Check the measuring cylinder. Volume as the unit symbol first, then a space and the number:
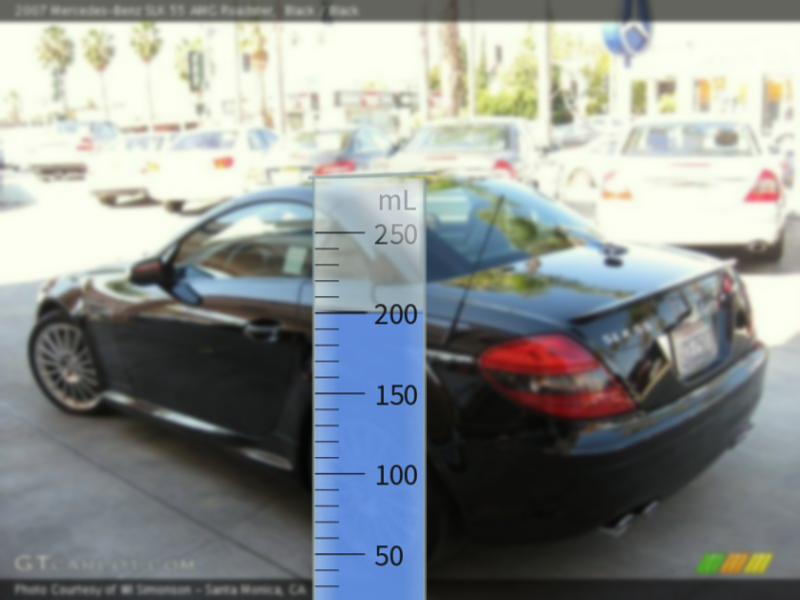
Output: mL 200
